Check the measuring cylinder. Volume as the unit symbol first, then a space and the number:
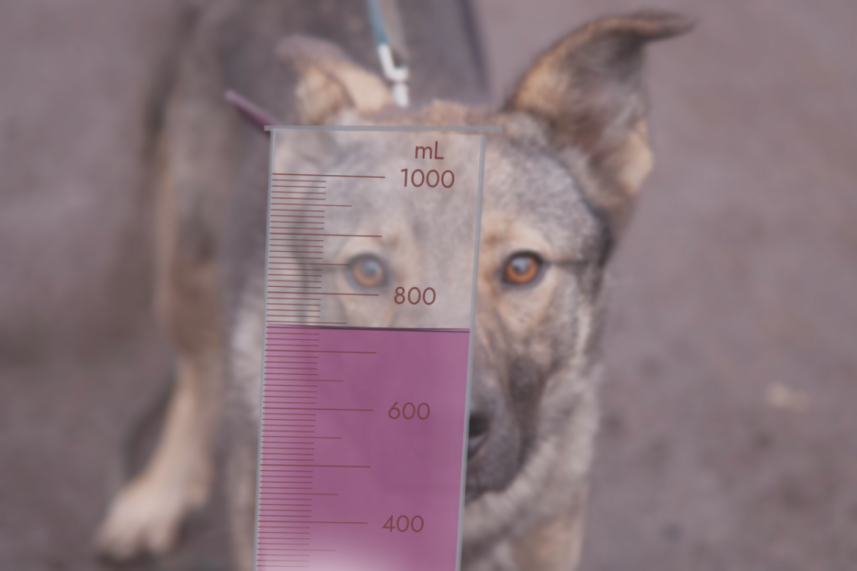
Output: mL 740
